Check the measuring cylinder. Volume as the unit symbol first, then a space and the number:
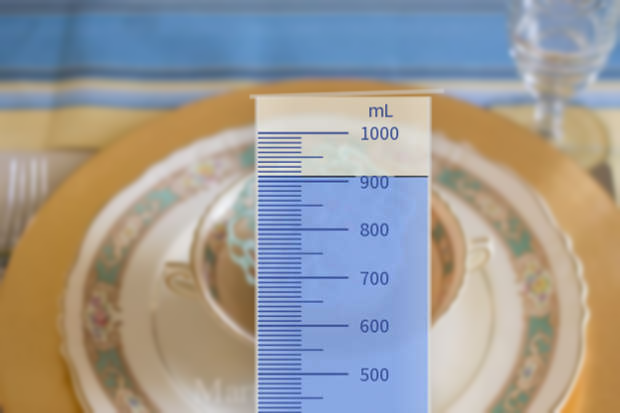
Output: mL 910
